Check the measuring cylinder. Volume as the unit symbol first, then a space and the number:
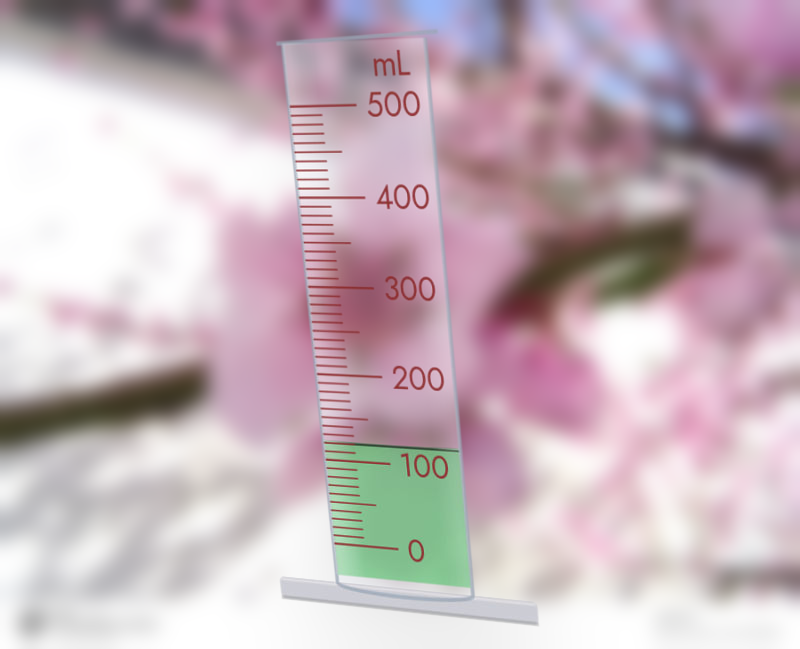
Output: mL 120
